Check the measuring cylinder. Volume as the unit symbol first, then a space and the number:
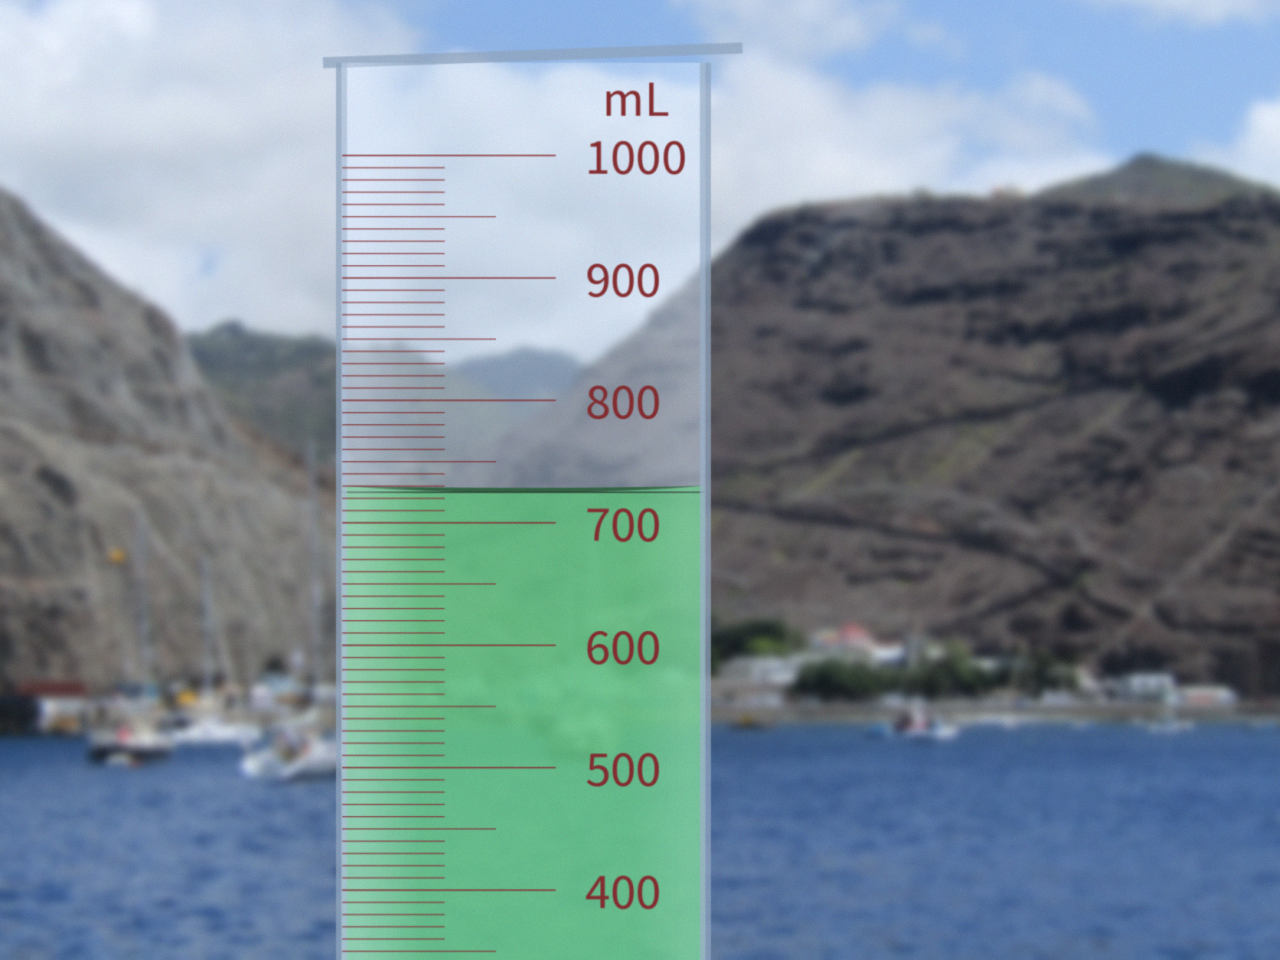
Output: mL 725
